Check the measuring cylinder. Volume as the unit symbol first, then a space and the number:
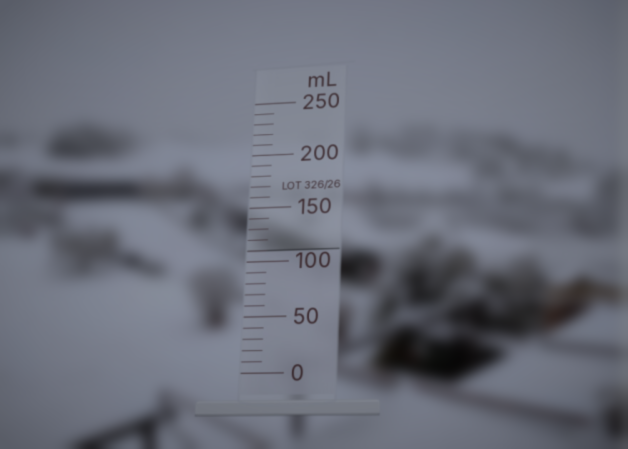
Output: mL 110
